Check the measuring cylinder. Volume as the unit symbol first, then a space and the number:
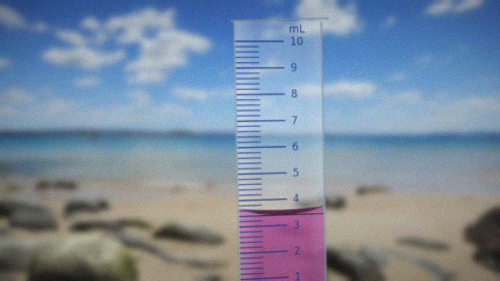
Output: mL 3.4
